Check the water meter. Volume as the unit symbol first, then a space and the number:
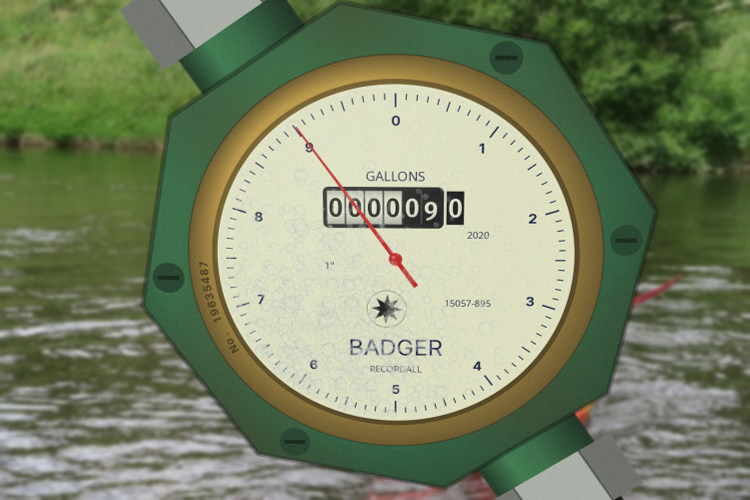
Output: gal 89.0
